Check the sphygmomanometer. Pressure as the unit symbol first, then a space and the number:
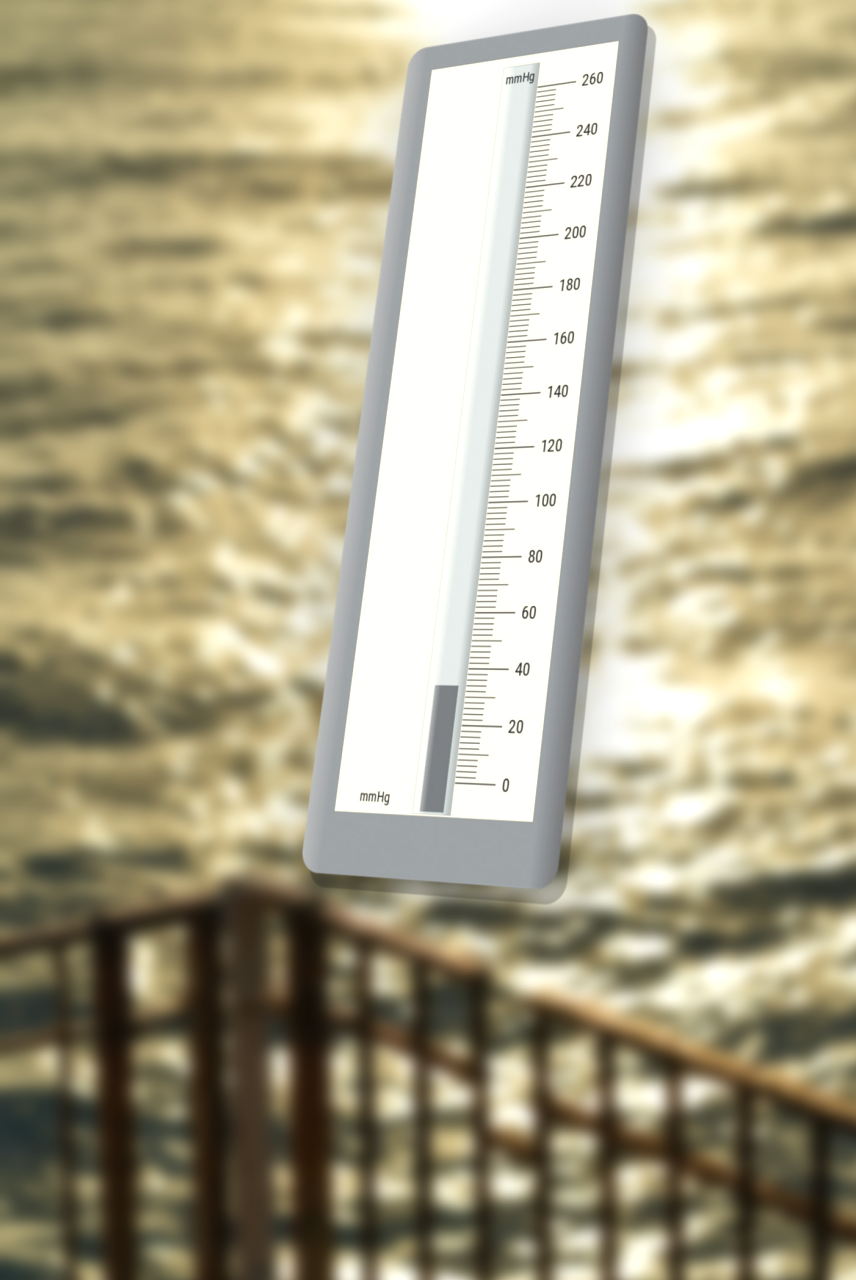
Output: mmHg 34
